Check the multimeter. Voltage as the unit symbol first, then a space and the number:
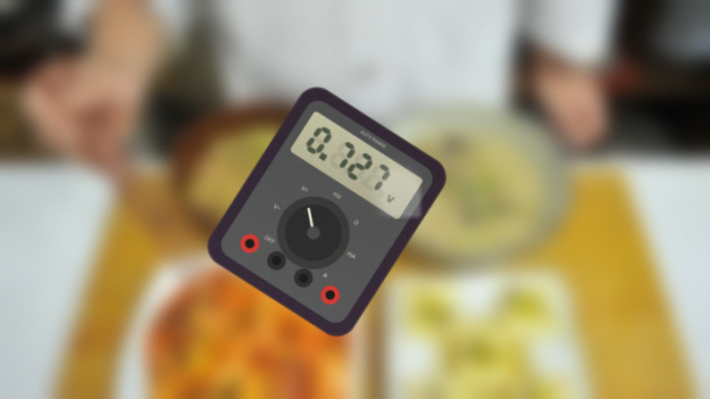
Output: V 0.727
